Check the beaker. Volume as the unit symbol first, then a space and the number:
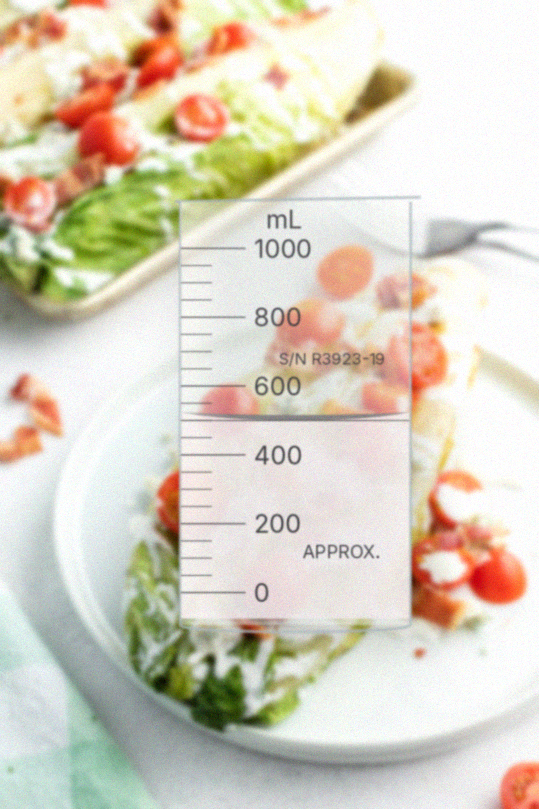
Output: mL 500
